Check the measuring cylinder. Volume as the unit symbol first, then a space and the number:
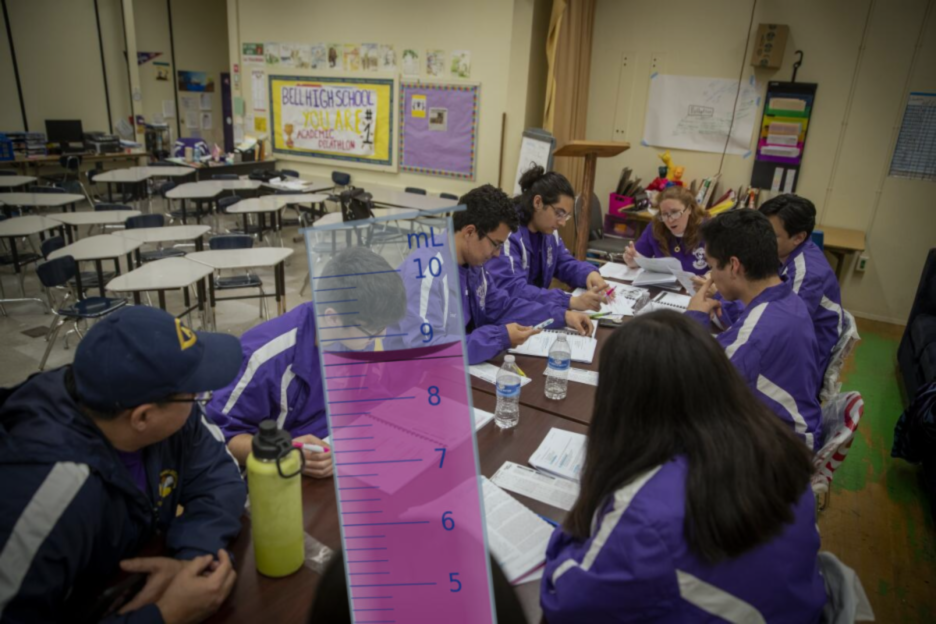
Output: mL 8.6
